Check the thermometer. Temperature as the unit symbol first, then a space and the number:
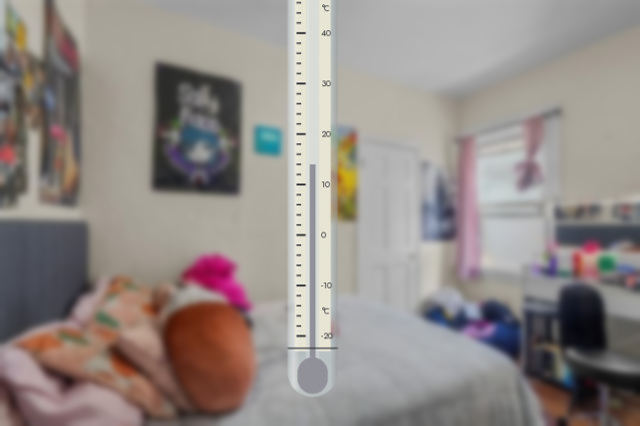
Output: °C 14
